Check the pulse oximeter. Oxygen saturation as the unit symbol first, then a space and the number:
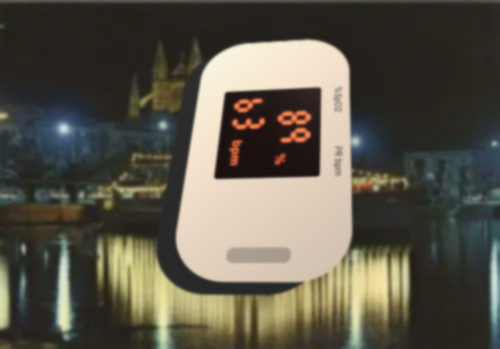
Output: % 89
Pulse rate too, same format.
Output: bpm 63
